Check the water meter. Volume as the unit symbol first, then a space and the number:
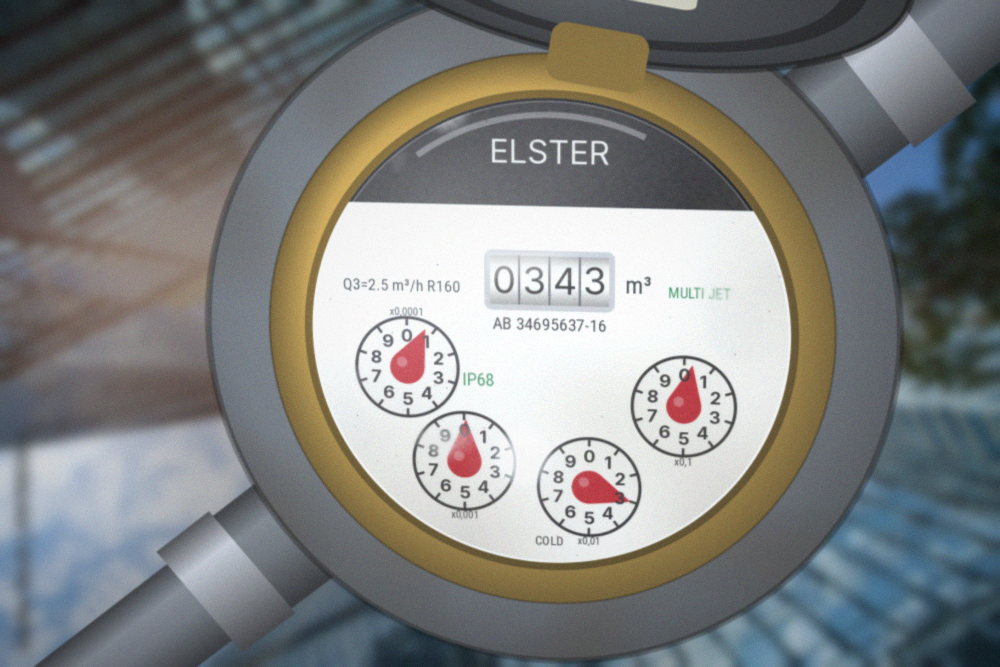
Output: m³ 343.0300
